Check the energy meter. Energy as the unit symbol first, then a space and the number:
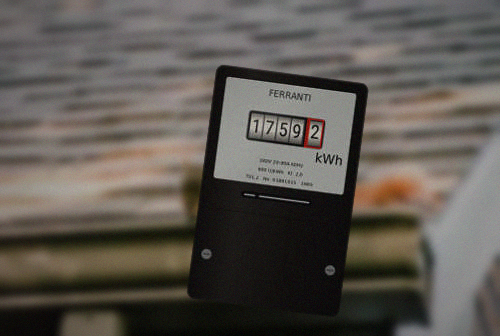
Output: kWh 1759.2
